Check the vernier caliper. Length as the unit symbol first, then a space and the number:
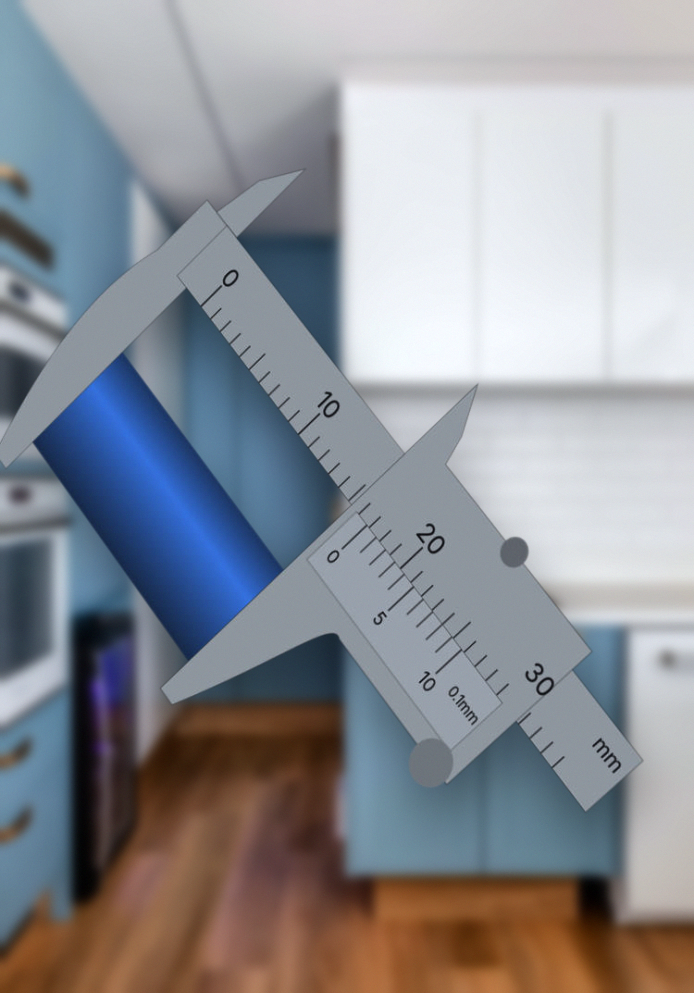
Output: mm 16.8
